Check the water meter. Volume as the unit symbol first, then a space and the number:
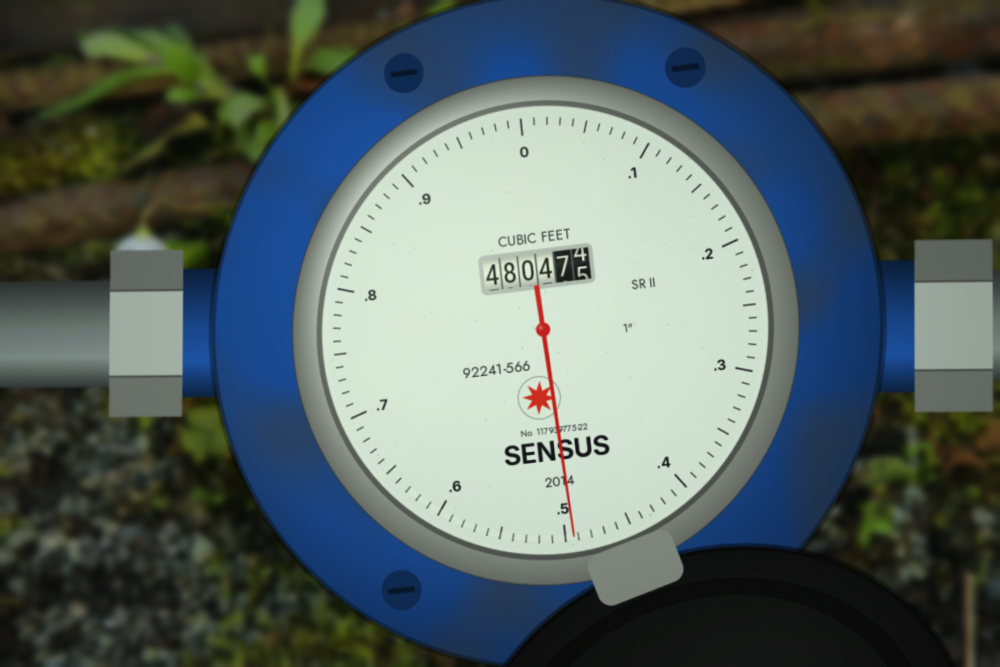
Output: ft³ 480474.49
